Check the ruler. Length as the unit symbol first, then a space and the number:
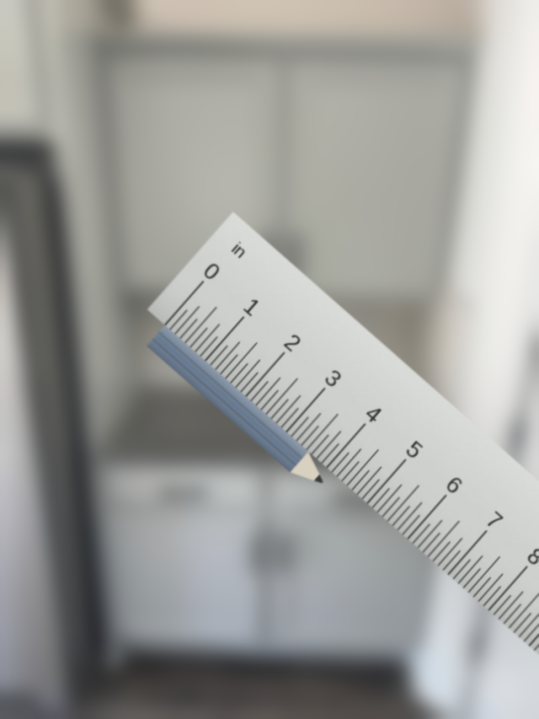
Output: in 4.125
